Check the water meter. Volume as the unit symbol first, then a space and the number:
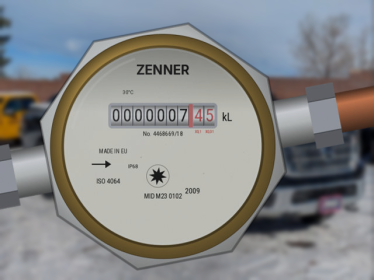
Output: kL 7.45
